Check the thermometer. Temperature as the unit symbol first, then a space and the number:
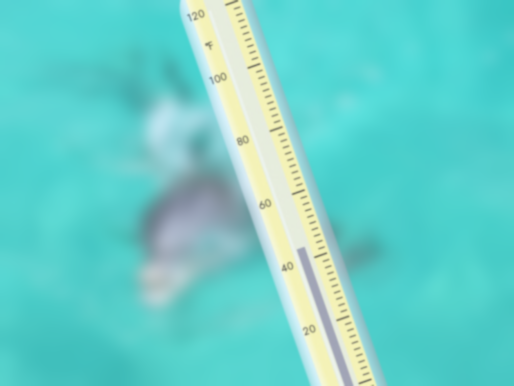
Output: °F 44
